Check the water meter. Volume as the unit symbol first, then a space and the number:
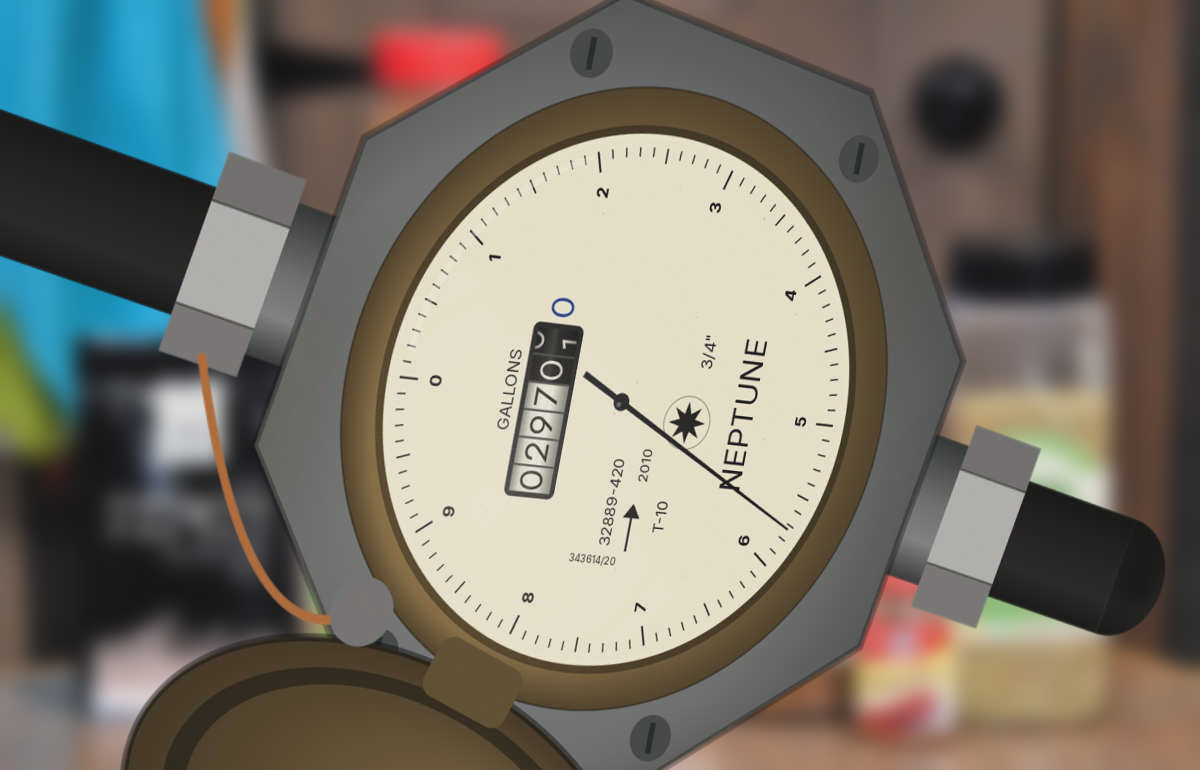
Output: gal 297005.7
